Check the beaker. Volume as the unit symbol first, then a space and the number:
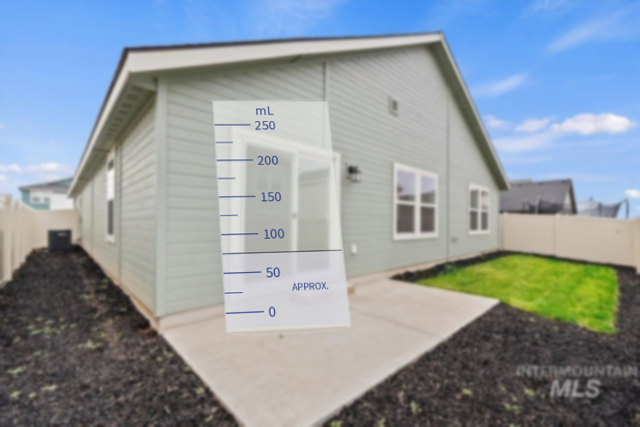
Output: mL 75
